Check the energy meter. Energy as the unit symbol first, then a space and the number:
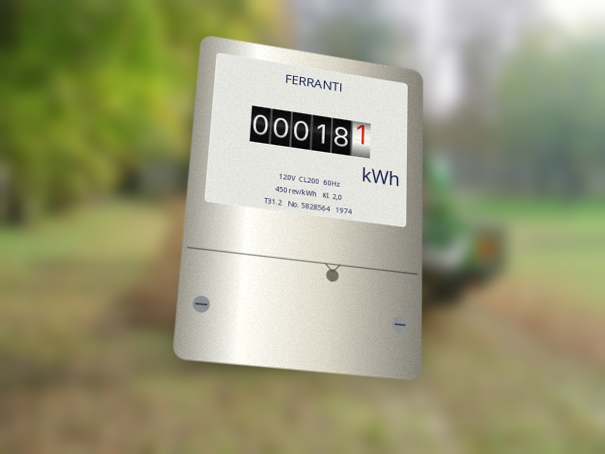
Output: kWh 18.1
